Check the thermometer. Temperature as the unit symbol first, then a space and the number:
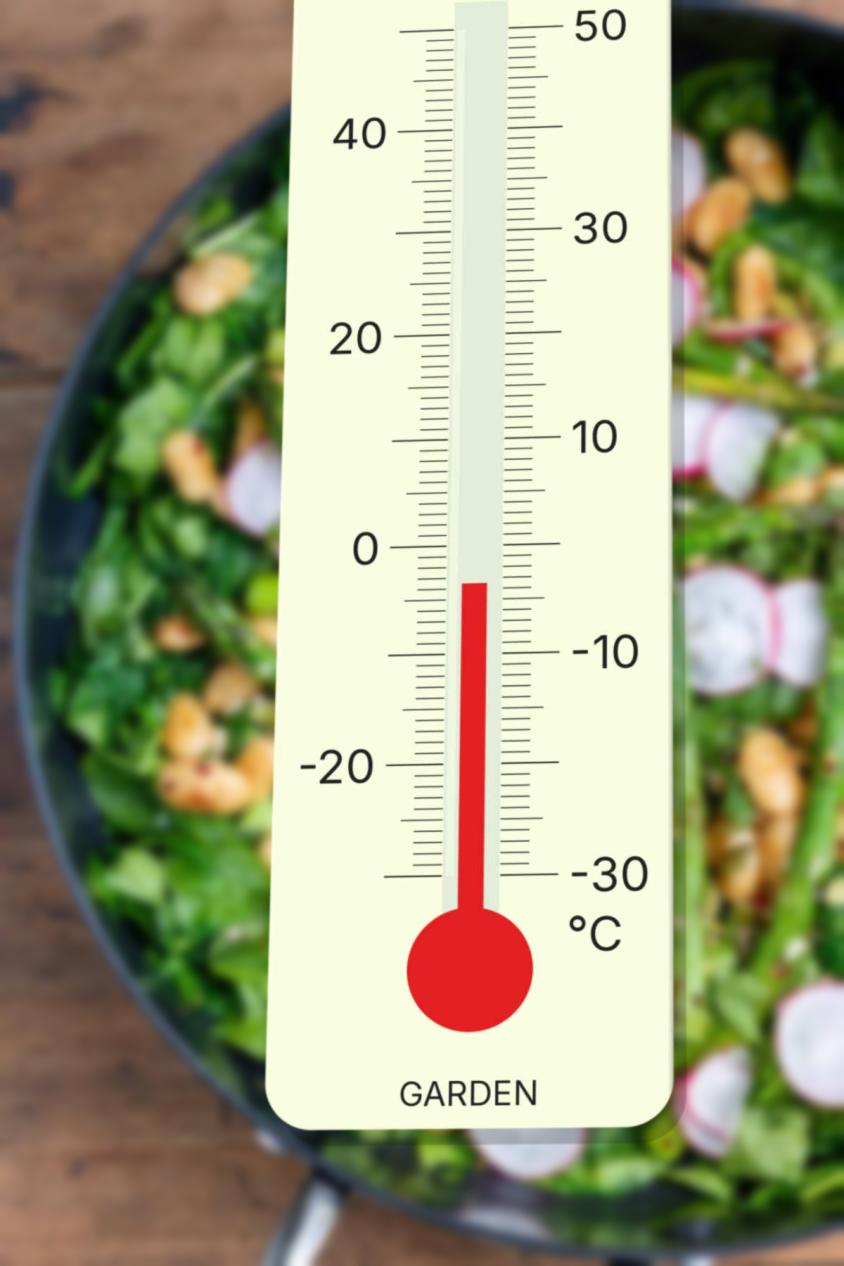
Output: °C -3.5
